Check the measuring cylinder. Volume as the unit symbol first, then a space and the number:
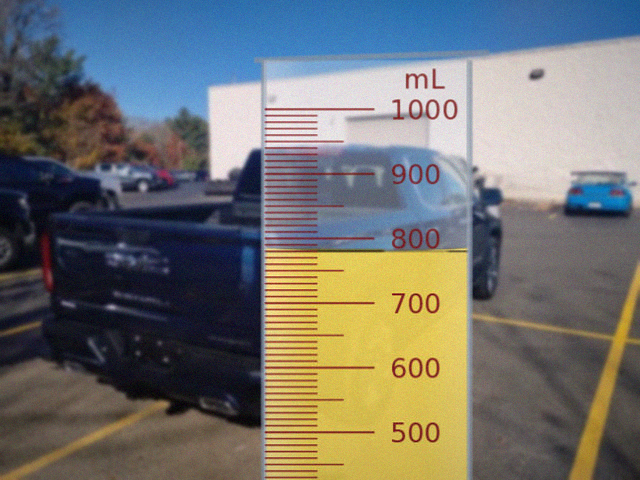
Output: mL 780
